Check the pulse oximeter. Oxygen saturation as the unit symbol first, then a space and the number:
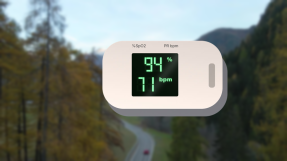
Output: % 94
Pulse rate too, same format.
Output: bpm 71
